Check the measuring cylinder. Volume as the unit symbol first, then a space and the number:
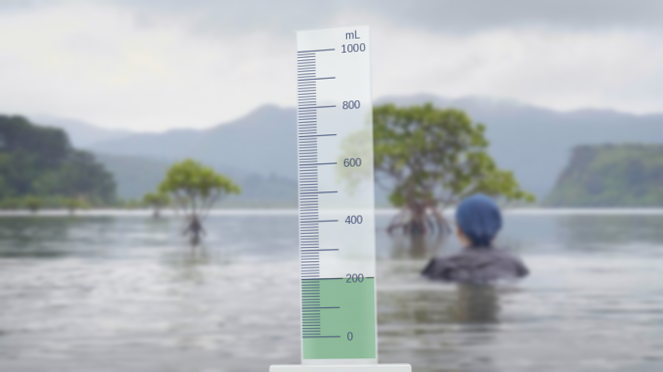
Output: mL 200
